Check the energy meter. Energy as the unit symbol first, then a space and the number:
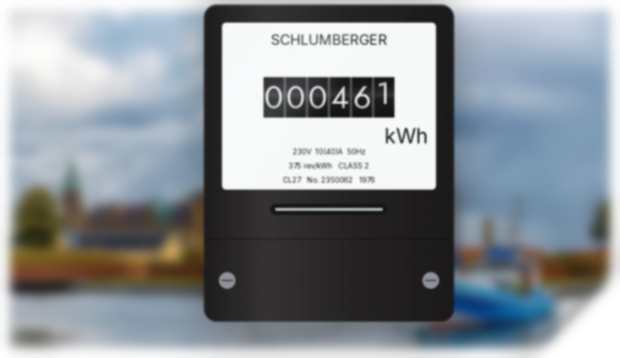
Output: kWh 461
